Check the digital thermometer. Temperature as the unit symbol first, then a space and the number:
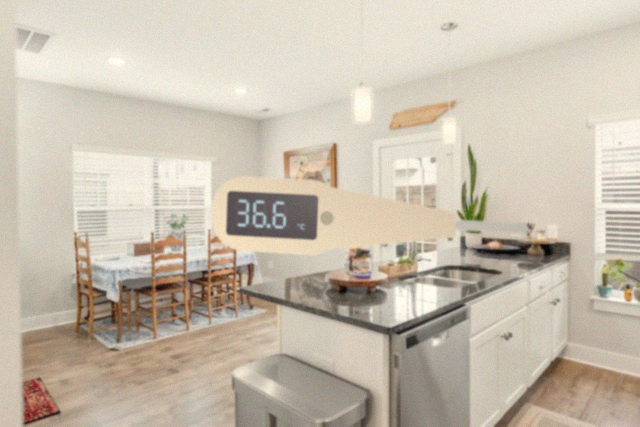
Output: °C 36.6
